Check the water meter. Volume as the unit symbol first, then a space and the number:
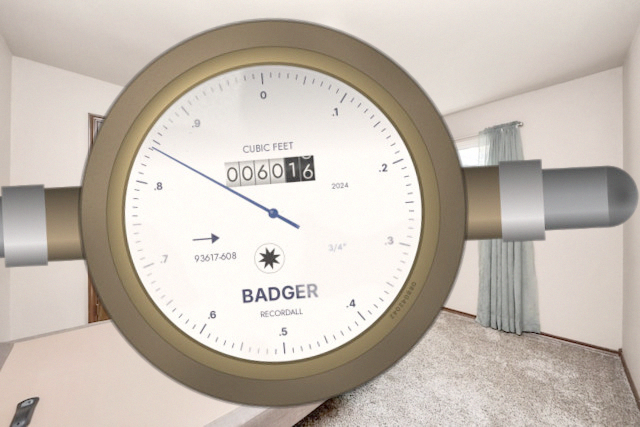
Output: ft³ 6015.84
